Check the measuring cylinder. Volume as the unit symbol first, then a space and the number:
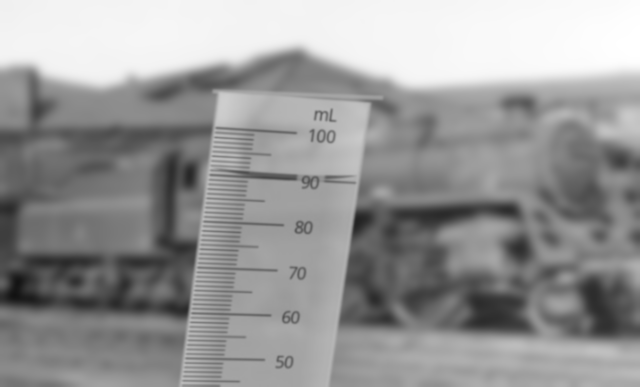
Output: mL 90
